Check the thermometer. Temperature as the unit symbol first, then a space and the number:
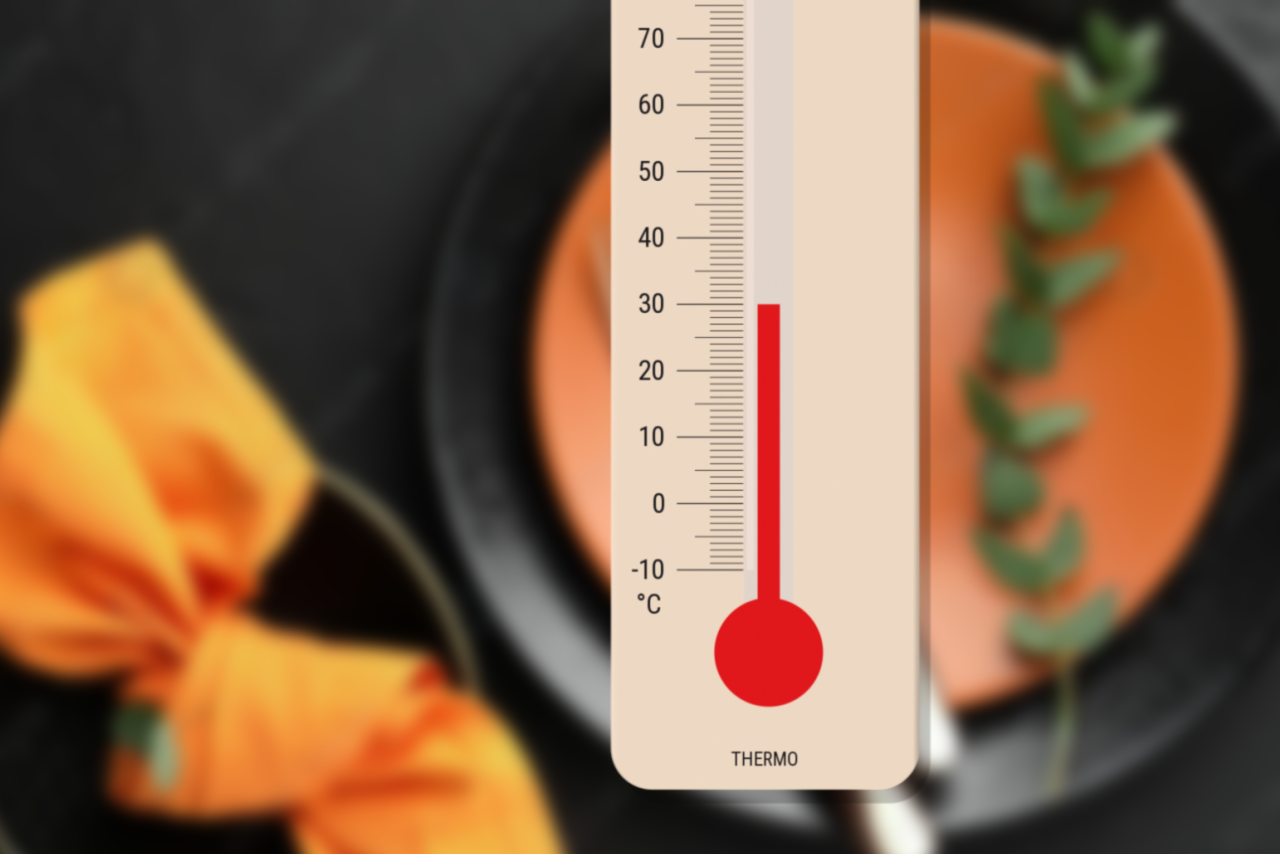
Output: °C 30
